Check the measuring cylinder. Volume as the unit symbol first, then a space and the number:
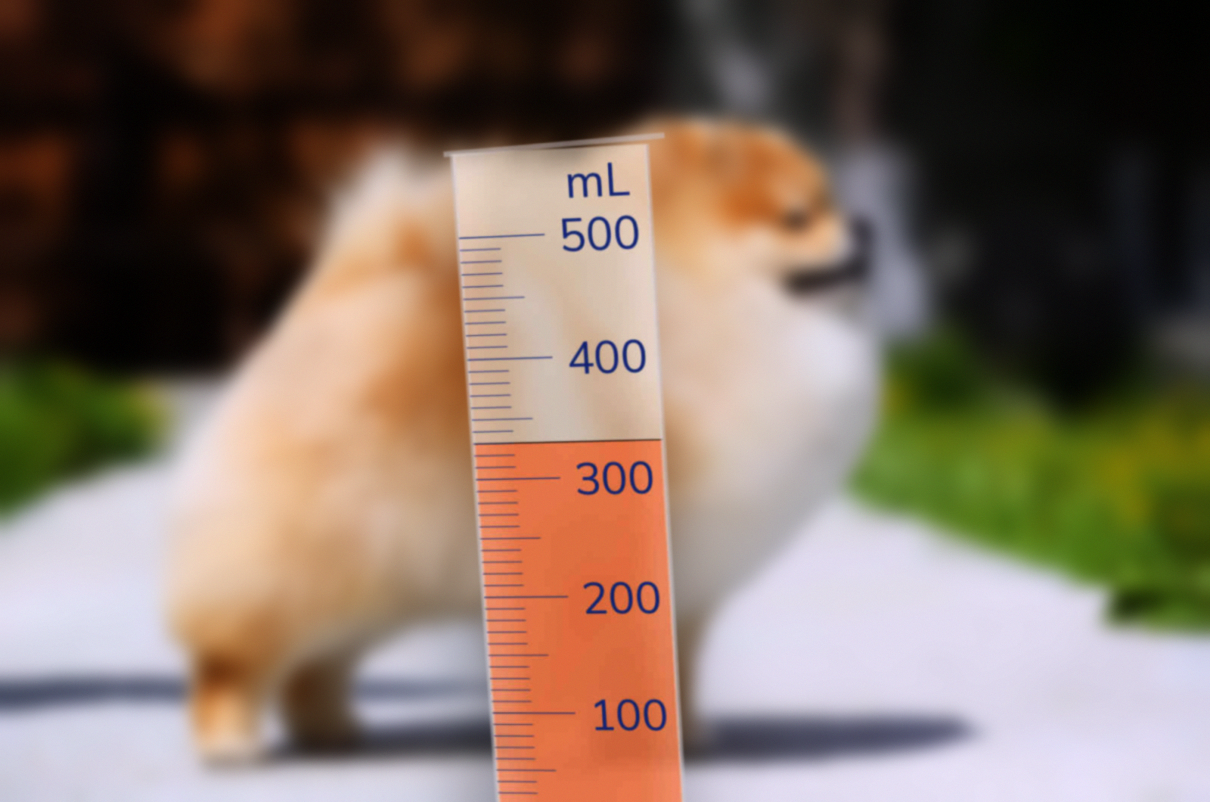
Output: mL 330
